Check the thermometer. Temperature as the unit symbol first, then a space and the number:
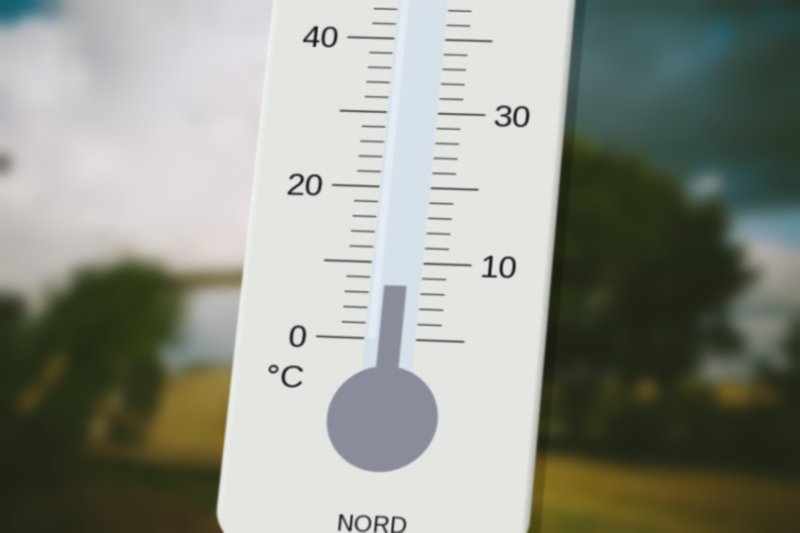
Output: °C 7
